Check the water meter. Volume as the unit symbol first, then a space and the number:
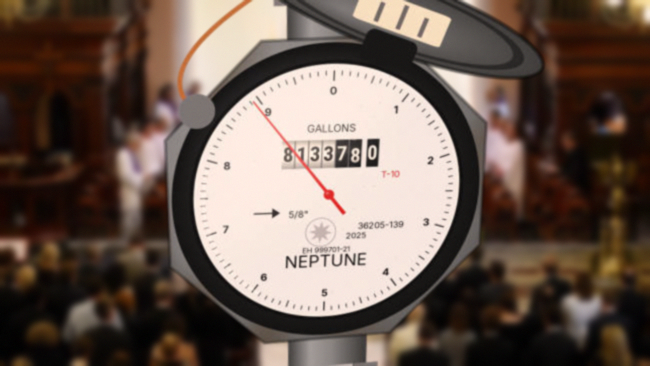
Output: gal 8133778.9
